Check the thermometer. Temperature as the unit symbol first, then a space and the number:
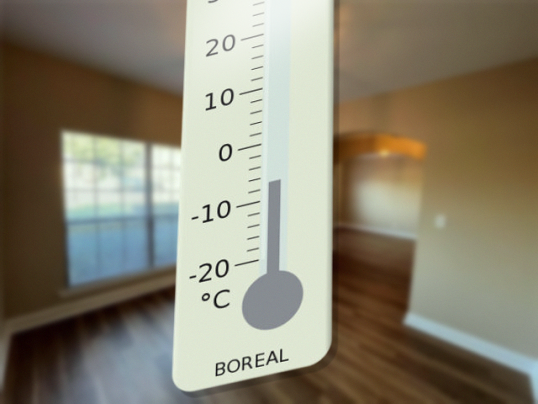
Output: °C -7
